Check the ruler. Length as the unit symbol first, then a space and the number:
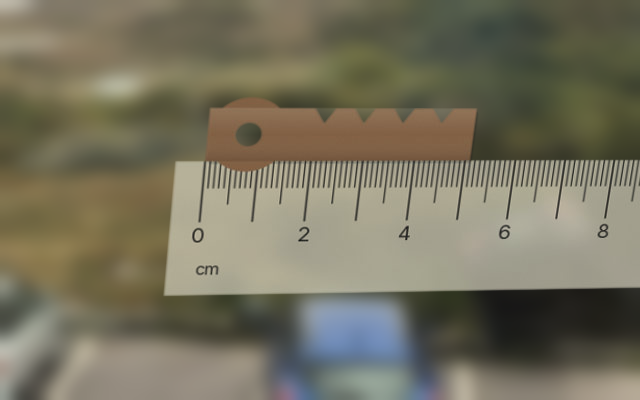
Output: cm 5.1
